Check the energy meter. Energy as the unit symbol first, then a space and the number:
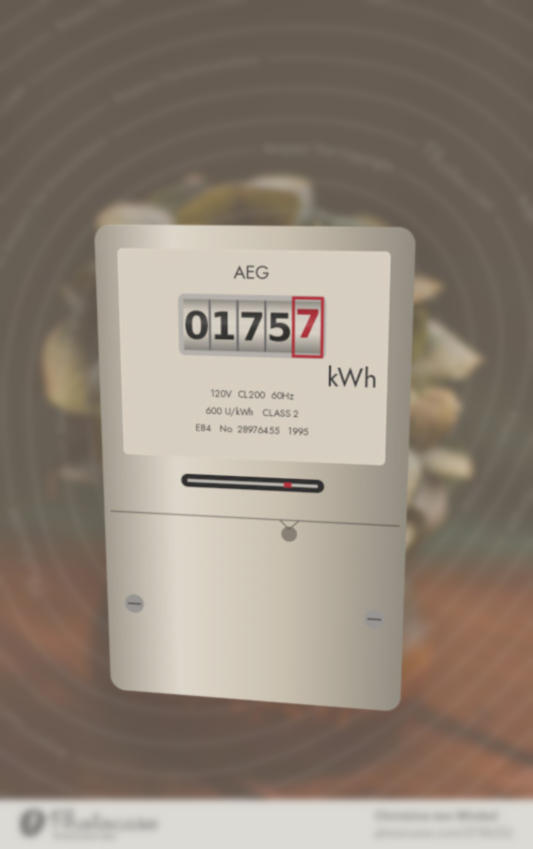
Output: kWh 175.7
